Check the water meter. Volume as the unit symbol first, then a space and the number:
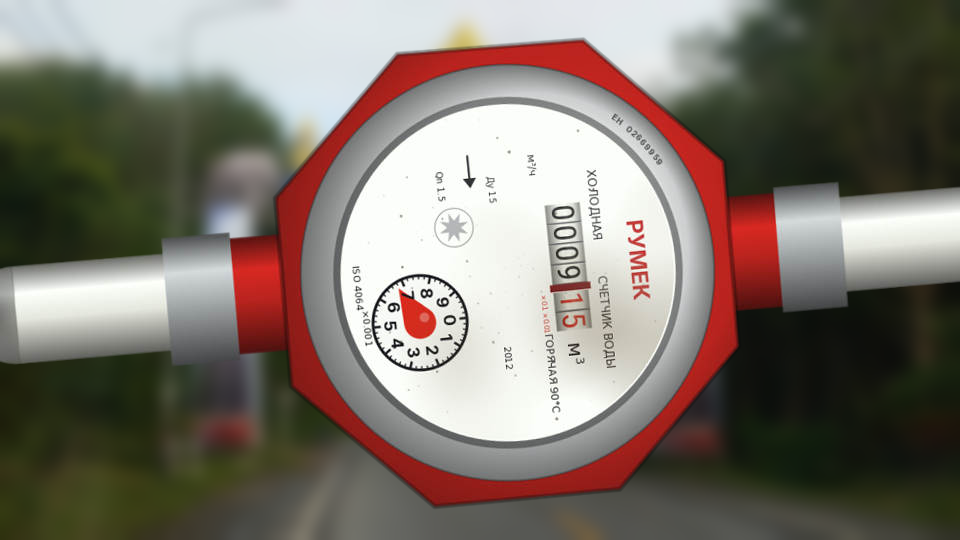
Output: m³ 9.156
